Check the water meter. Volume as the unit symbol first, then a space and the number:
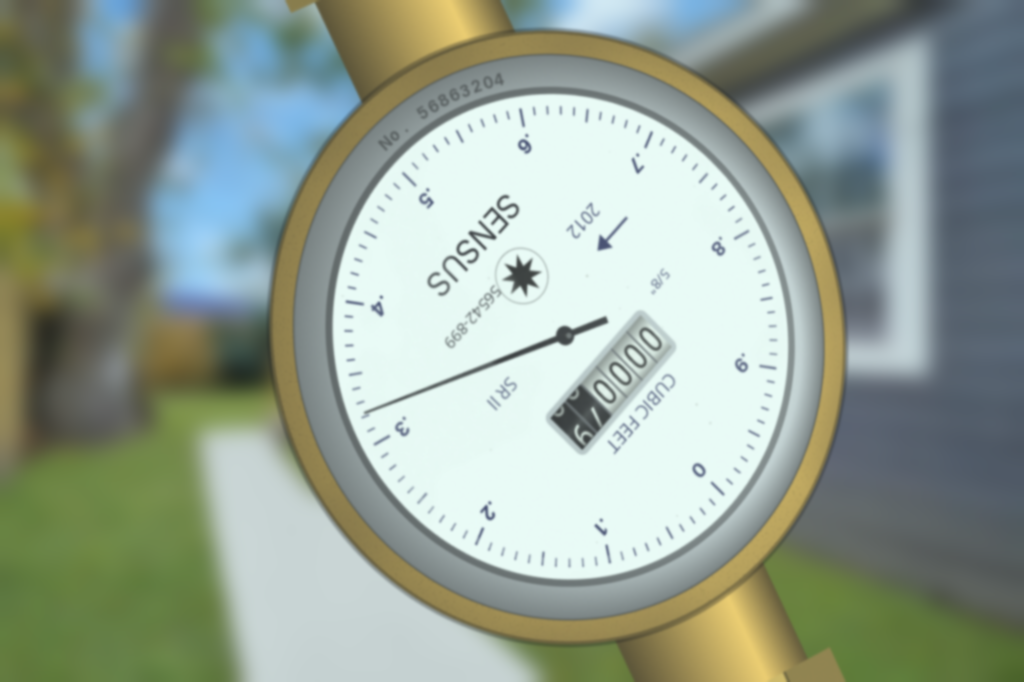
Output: ft³ 79.32
